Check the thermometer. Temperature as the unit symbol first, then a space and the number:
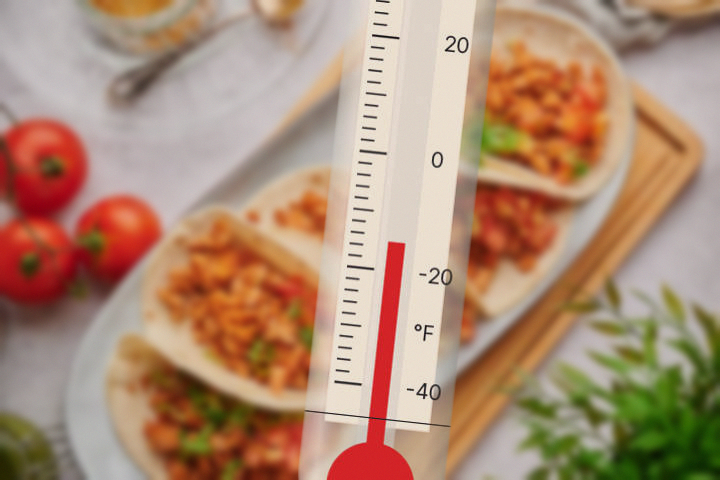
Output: °F -15
